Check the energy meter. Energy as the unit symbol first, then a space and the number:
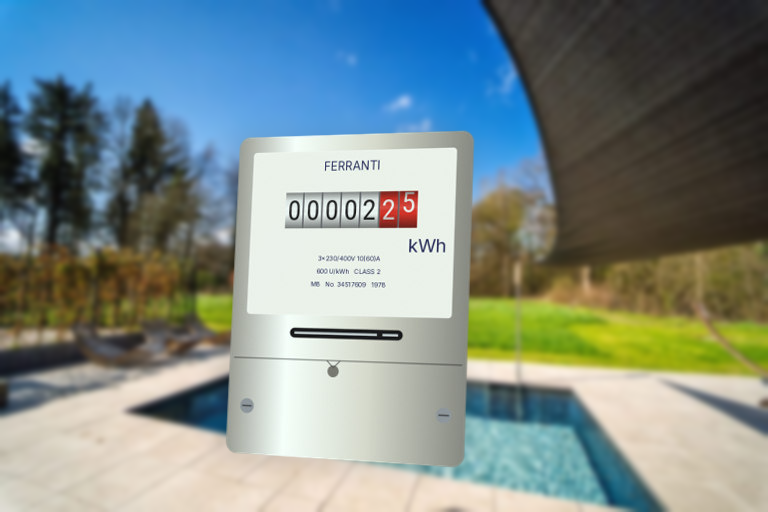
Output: kWh 2.25
